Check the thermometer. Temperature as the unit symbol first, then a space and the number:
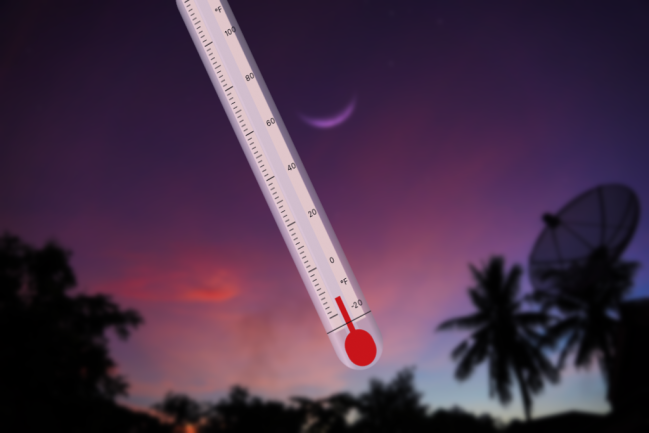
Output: °F -14
